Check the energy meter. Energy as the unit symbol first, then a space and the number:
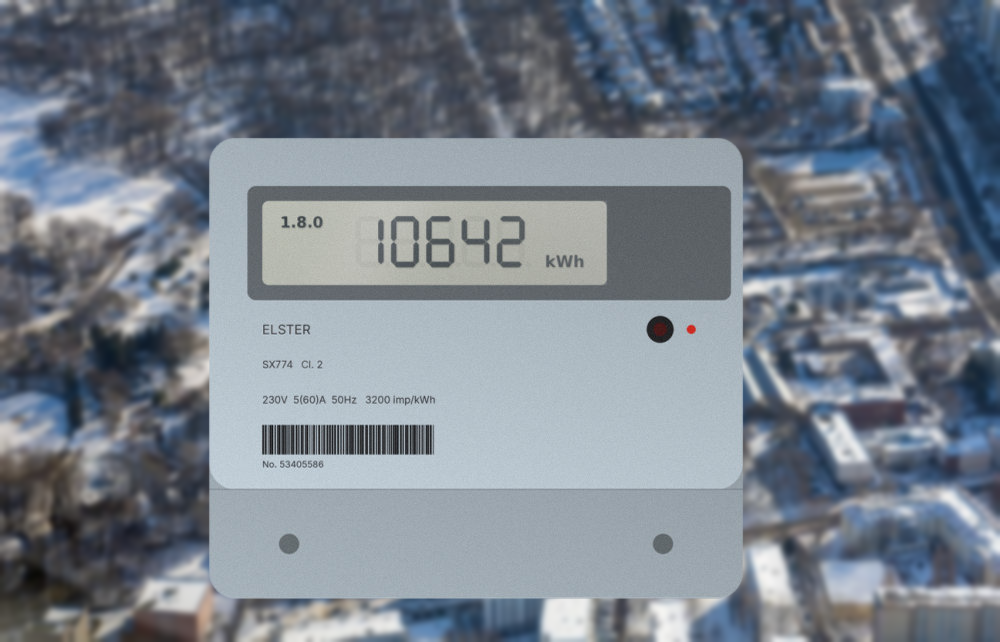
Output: kWh 10642
